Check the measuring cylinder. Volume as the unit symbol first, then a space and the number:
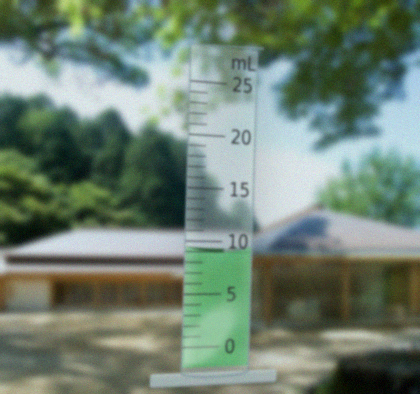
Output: mL 9
